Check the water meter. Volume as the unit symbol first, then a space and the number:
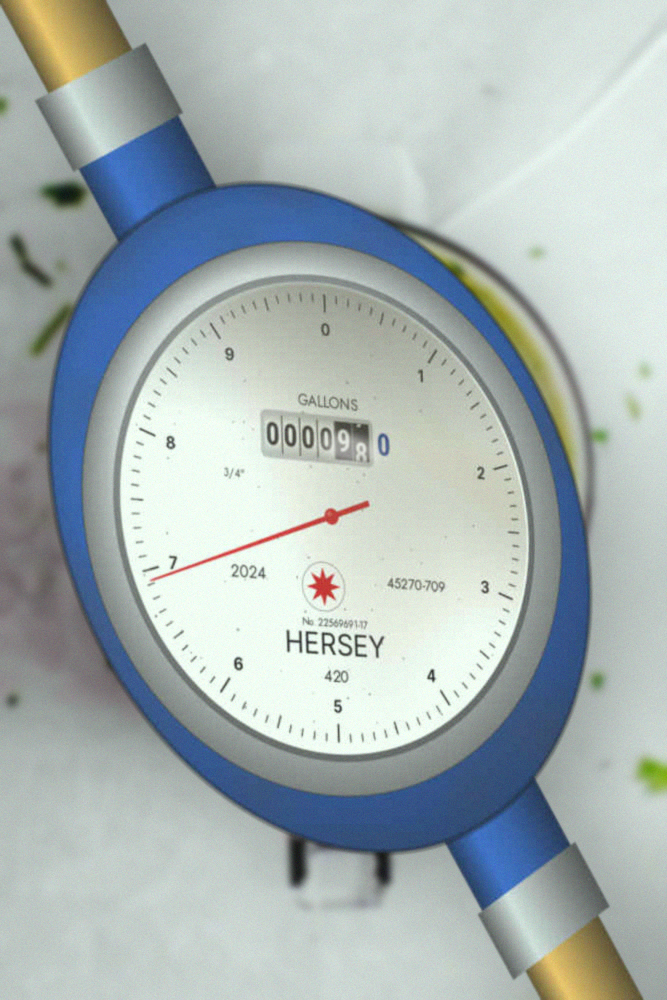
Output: gal 976.9
